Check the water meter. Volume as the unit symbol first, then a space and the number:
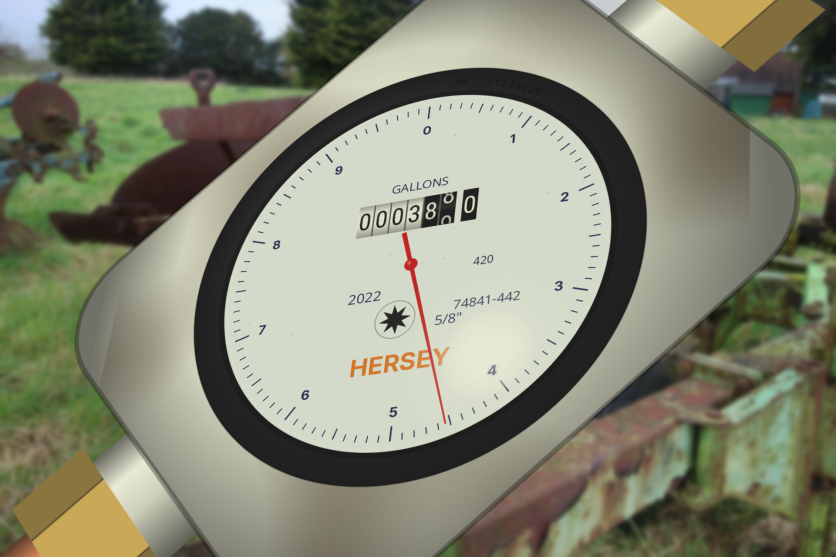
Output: gal 3884.5
